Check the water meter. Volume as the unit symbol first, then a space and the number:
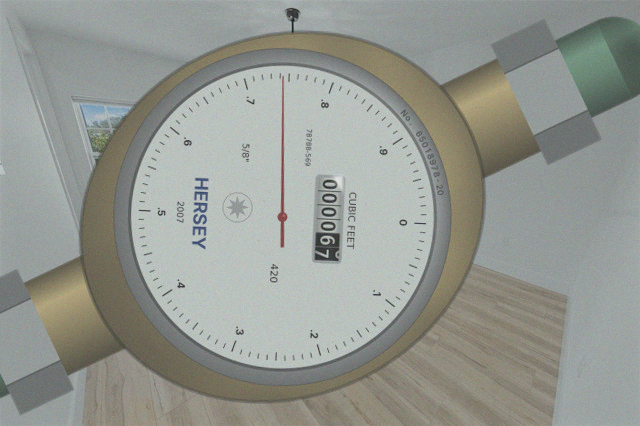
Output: ft³ 66.74
